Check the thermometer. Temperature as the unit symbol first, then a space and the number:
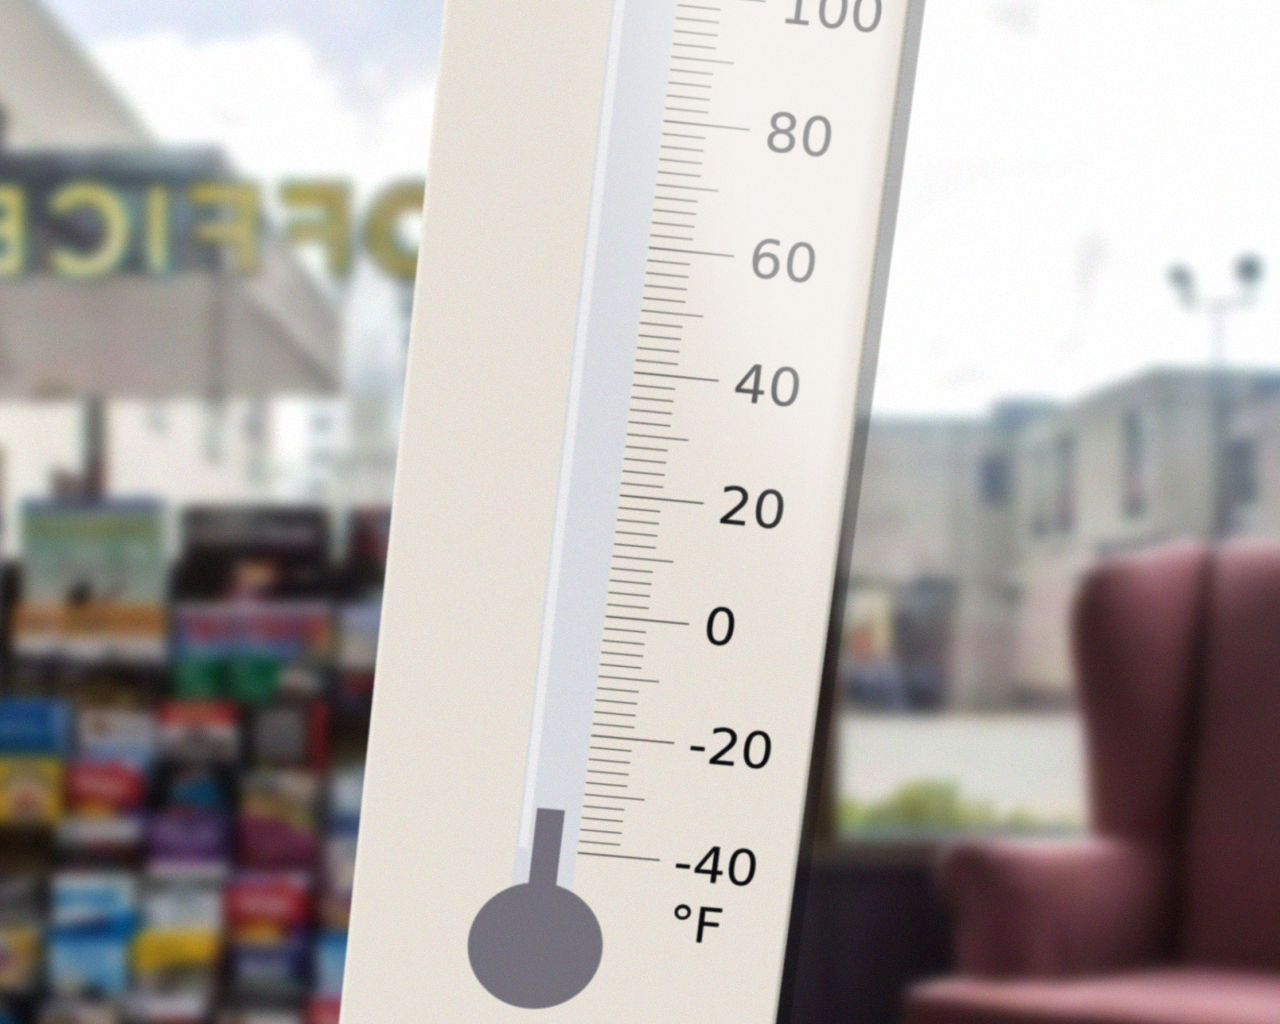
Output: °F -33
